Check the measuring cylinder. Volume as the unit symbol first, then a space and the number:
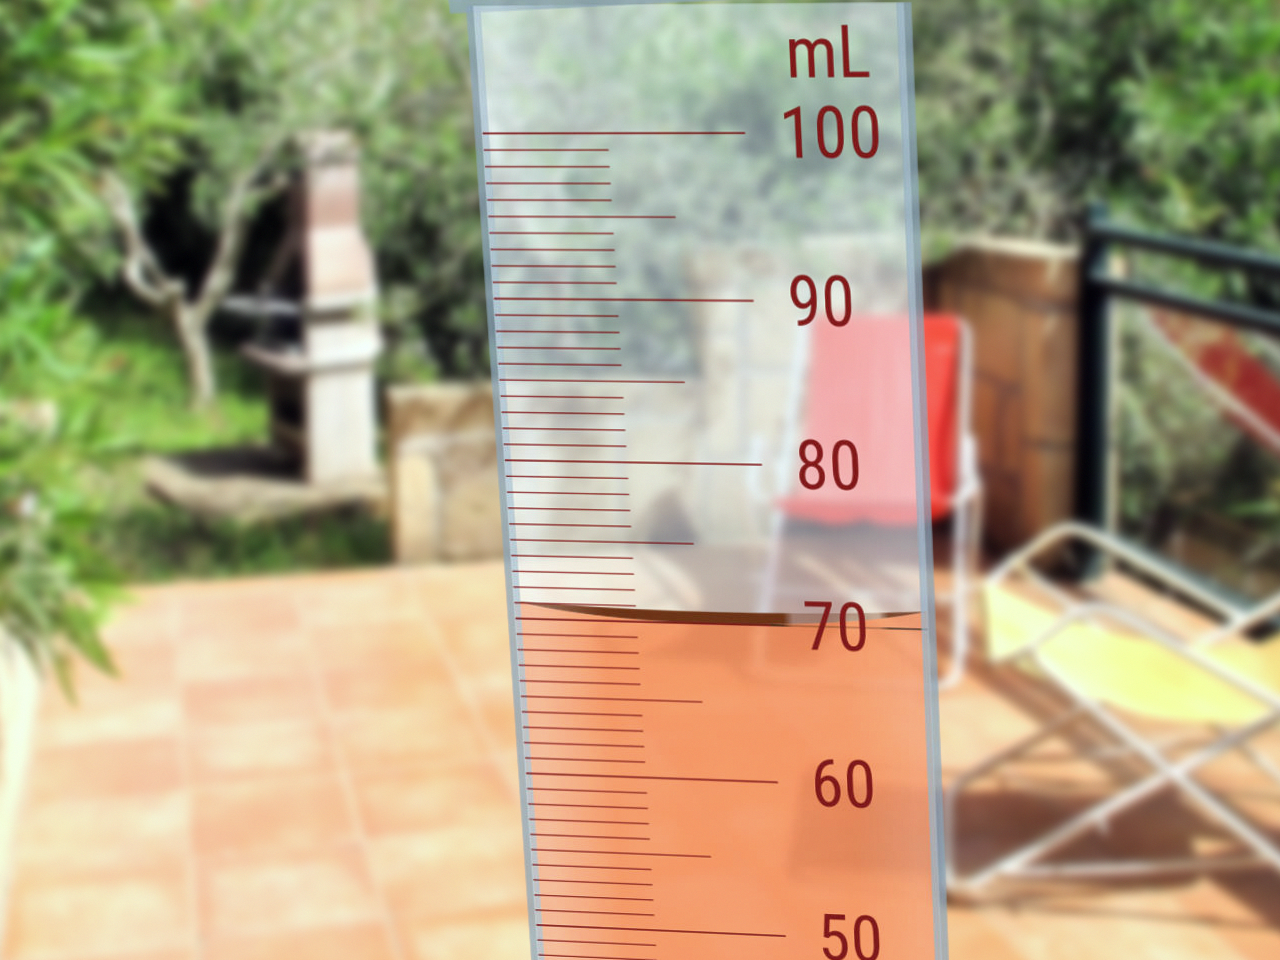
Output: mL 70
